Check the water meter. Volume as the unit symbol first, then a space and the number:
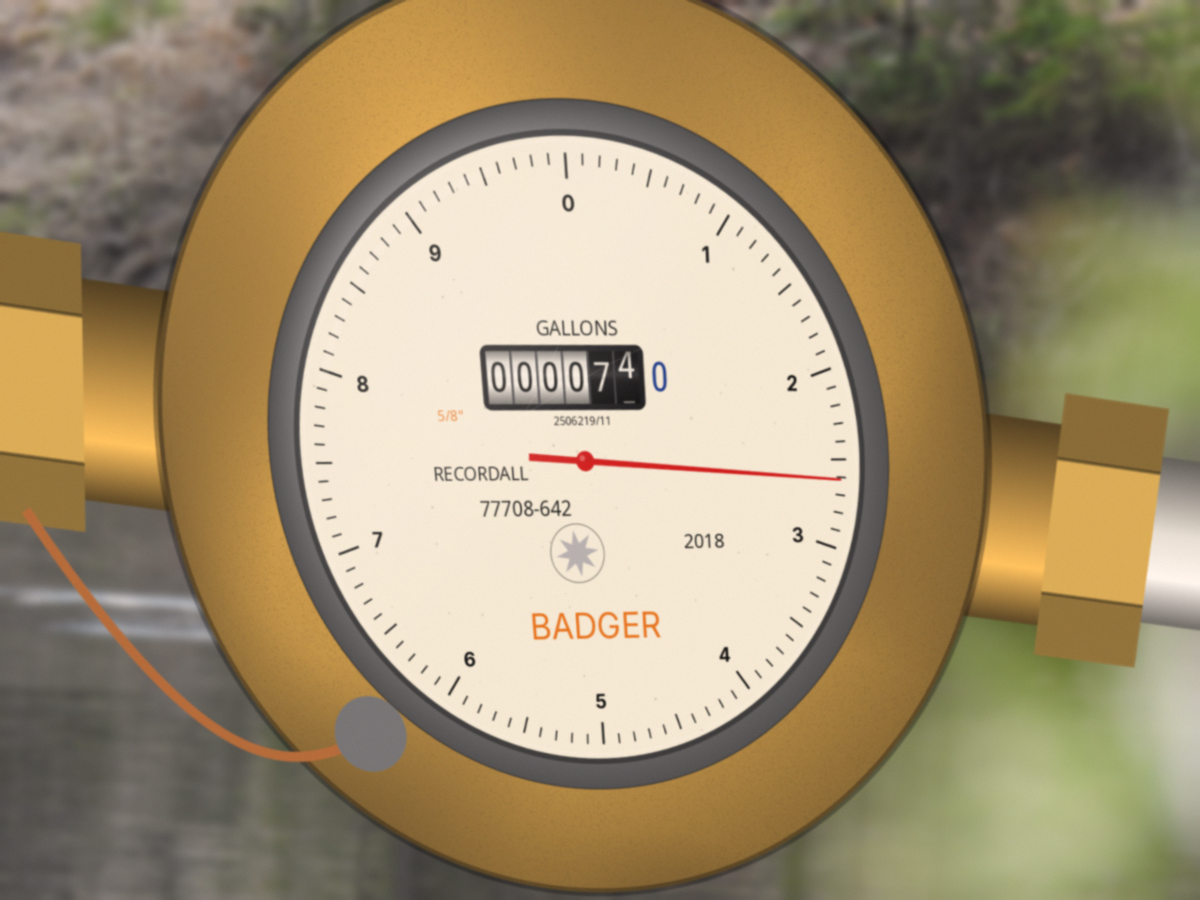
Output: gal 742.6
